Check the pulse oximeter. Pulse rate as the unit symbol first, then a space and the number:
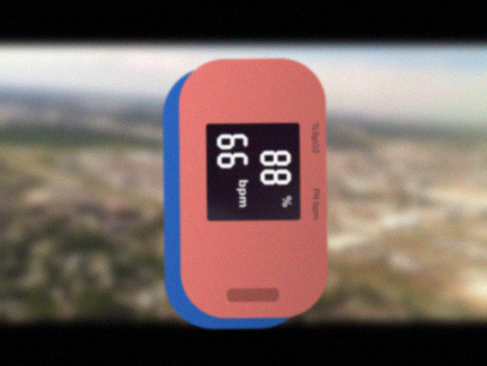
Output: bpm 66
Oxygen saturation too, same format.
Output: % 88
